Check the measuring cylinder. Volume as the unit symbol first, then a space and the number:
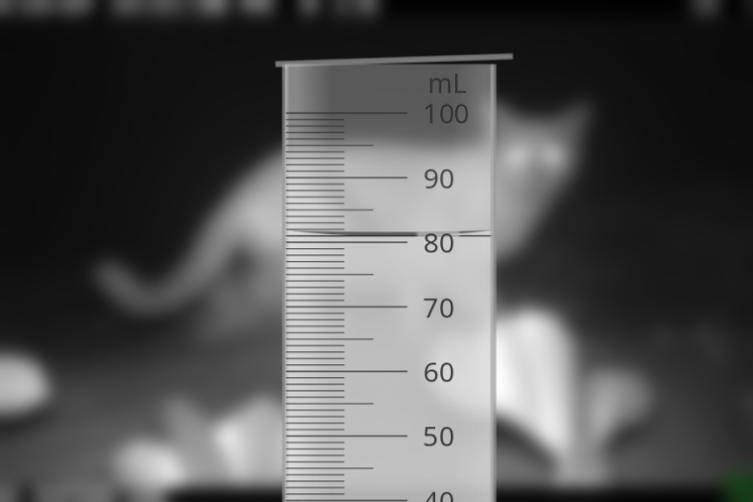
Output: mL 81
